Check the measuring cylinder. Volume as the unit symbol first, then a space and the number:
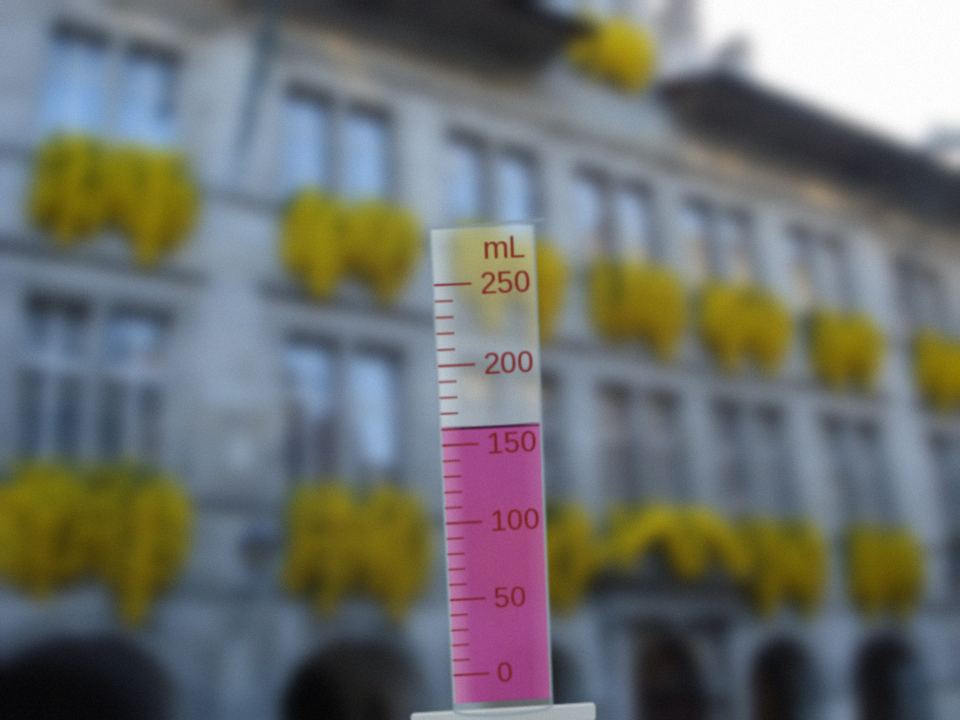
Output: mL 160
